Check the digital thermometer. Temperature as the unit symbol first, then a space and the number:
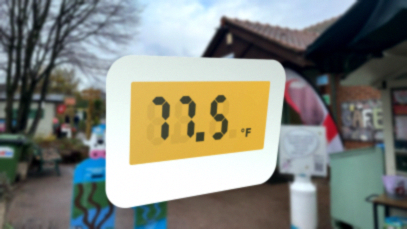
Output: °F 77.5
